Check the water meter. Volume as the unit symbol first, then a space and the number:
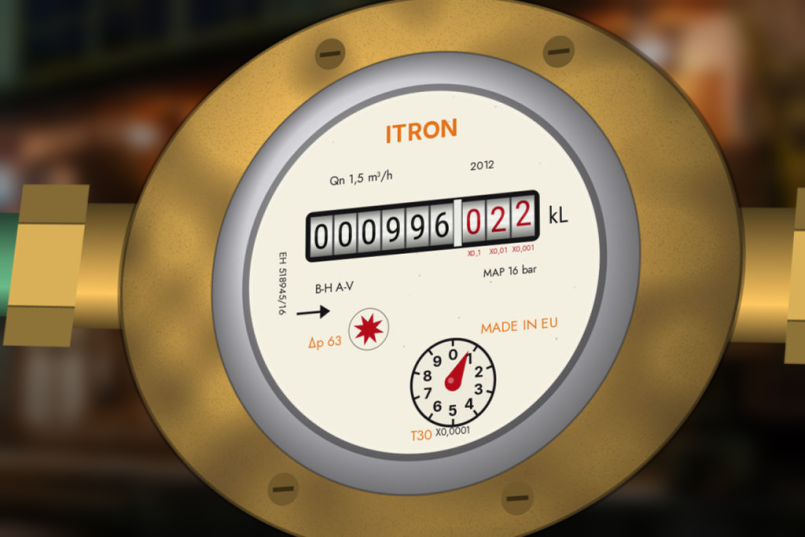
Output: kL 996.0220
